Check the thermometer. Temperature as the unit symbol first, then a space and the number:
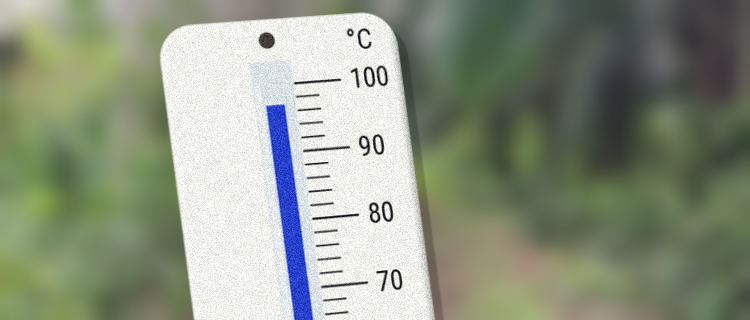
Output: °C 97
